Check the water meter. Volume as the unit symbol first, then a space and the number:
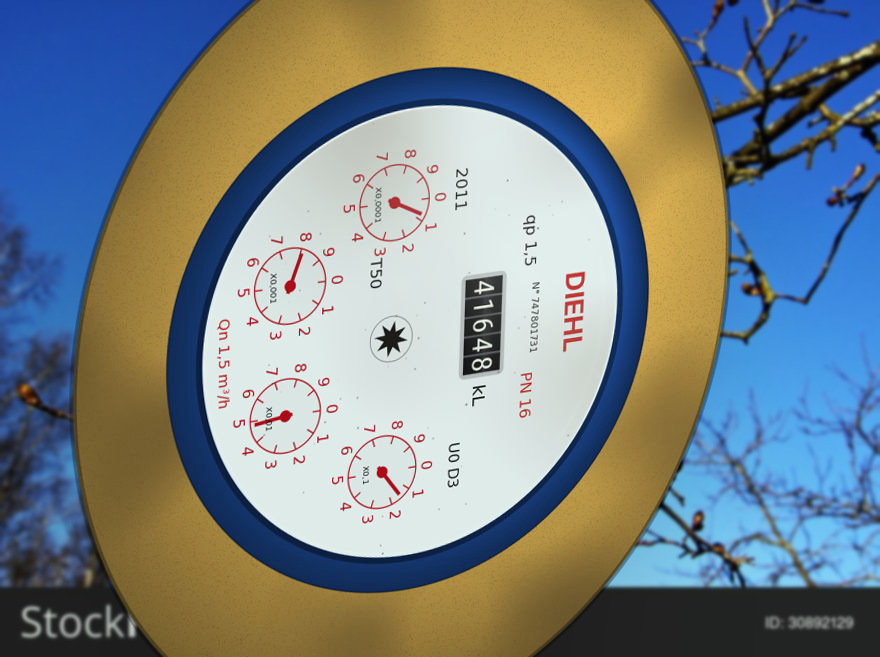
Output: kL 41648.1480
